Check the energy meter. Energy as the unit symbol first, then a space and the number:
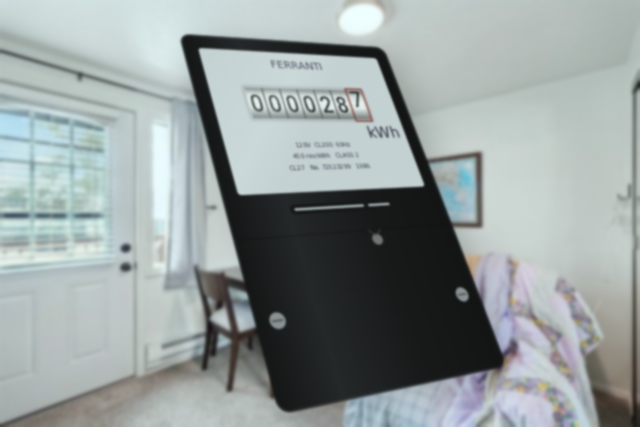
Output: kWh 28.7
